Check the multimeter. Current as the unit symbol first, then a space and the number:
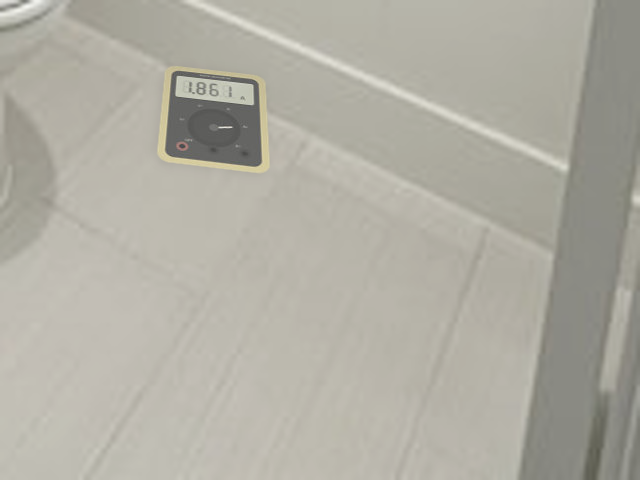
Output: A 1.861
